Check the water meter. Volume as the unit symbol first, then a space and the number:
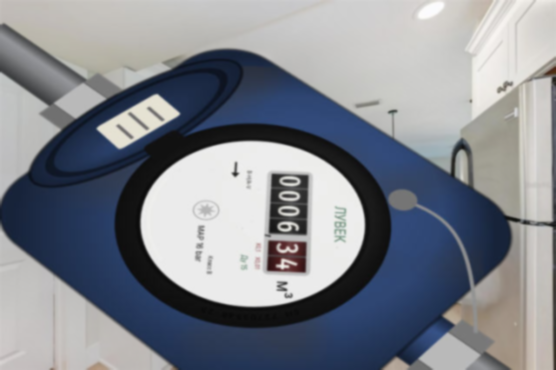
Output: m³ 6.34
